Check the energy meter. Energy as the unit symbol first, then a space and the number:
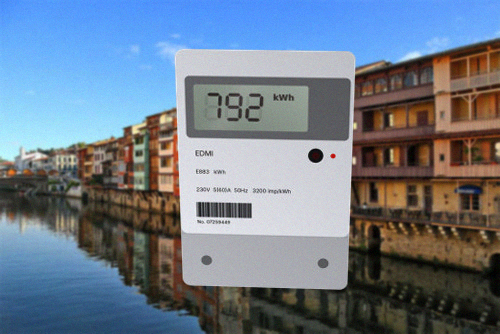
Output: kWh 792
